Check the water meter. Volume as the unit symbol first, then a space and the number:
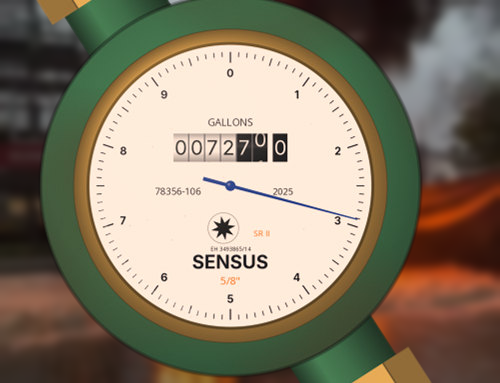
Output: gal 72702.9
